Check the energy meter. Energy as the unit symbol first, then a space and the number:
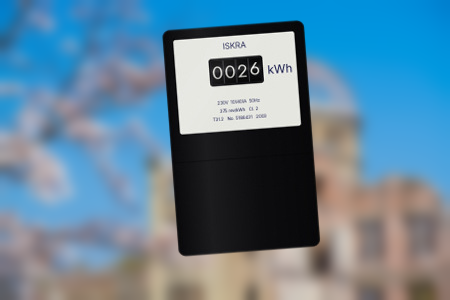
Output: kWh 26
